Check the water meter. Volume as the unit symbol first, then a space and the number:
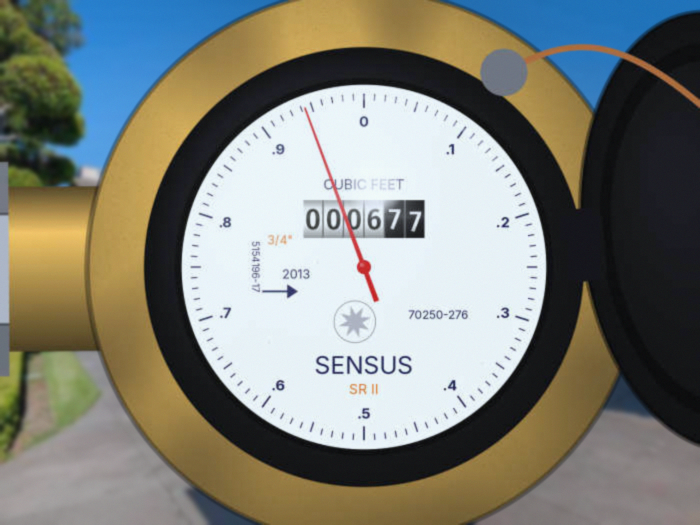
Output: ft³ 676.94
